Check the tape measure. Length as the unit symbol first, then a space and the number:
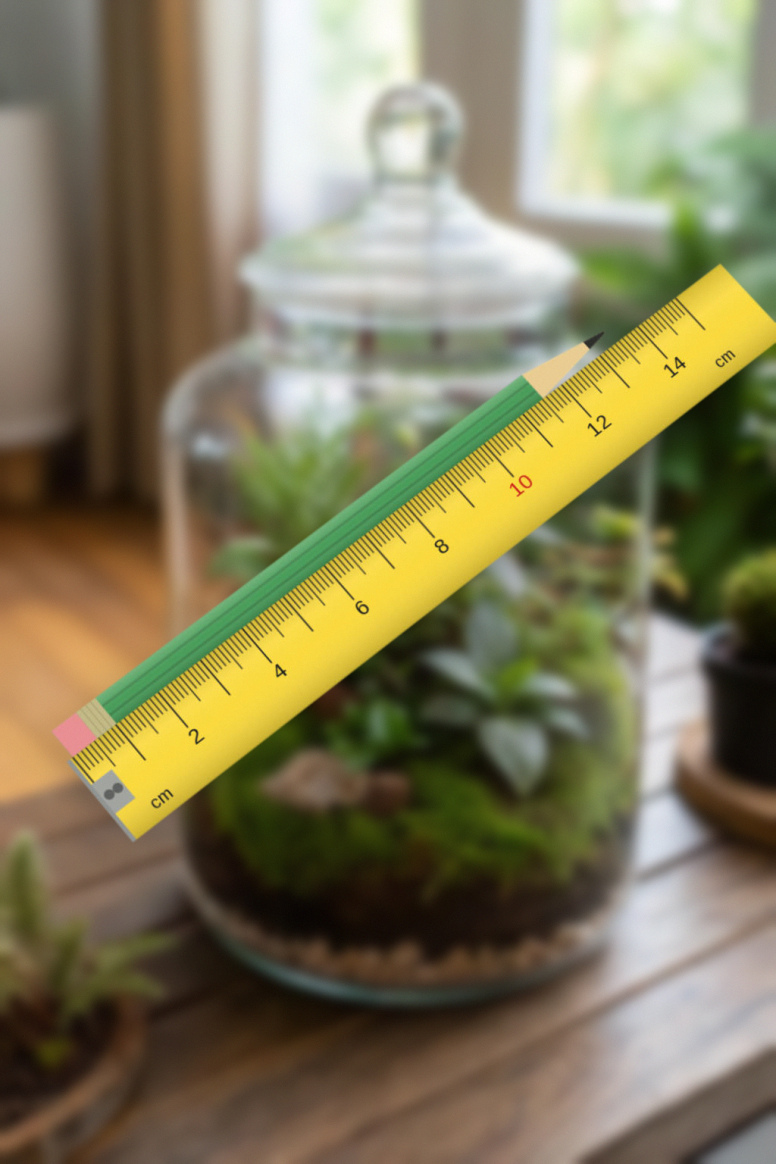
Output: cm 13.4
